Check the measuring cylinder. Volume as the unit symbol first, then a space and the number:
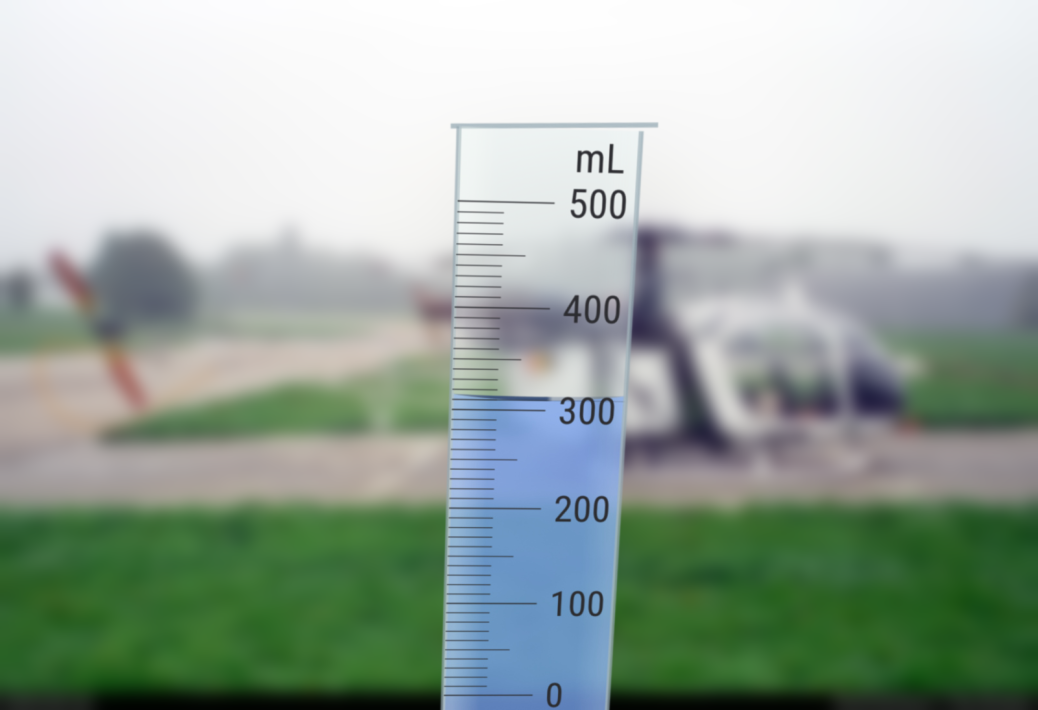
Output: mL 310
